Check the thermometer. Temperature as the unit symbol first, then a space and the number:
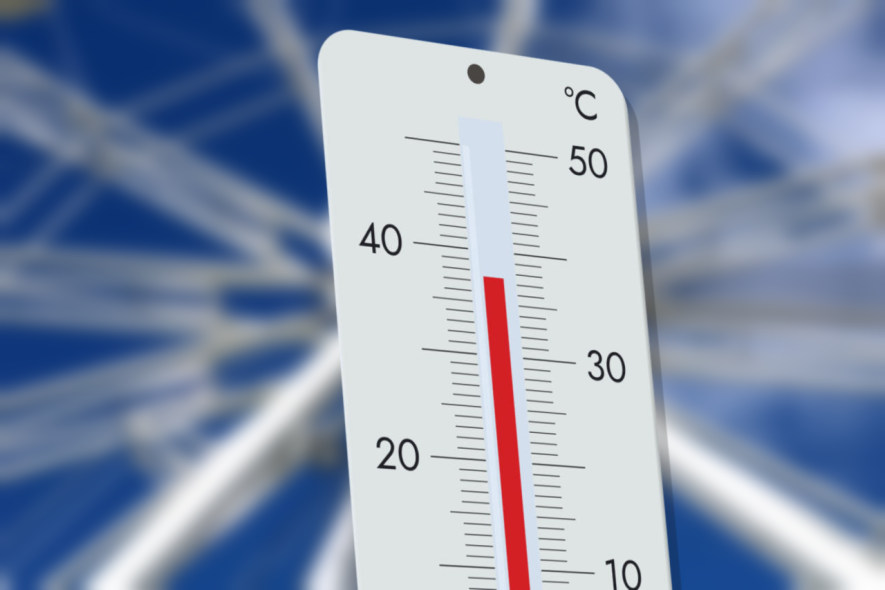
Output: °C 37.5
